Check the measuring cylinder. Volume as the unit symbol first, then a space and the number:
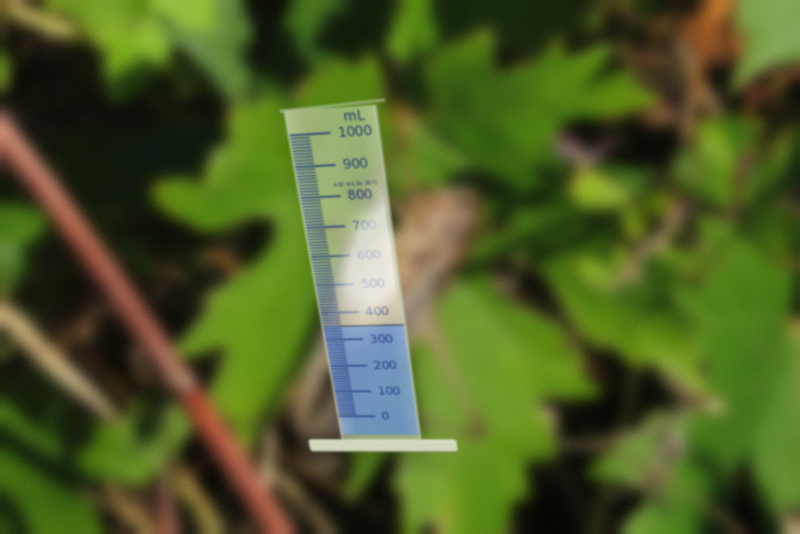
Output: mL 350
